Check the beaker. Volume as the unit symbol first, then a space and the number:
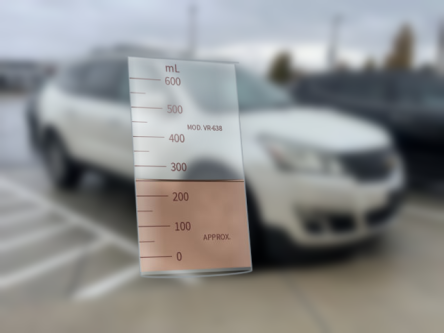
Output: mL 250
